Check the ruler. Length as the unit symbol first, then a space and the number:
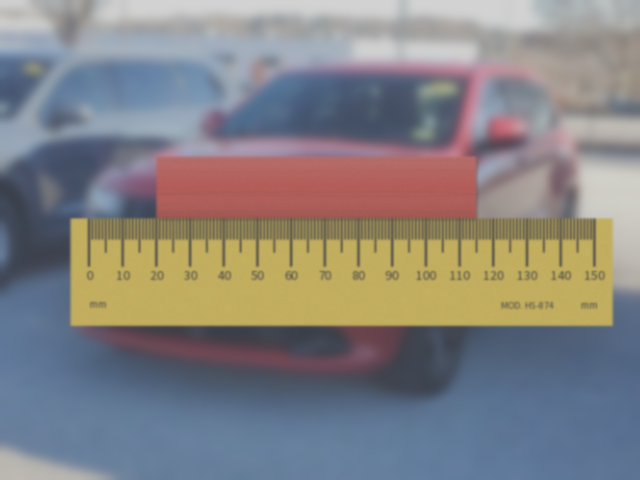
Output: mm 95
